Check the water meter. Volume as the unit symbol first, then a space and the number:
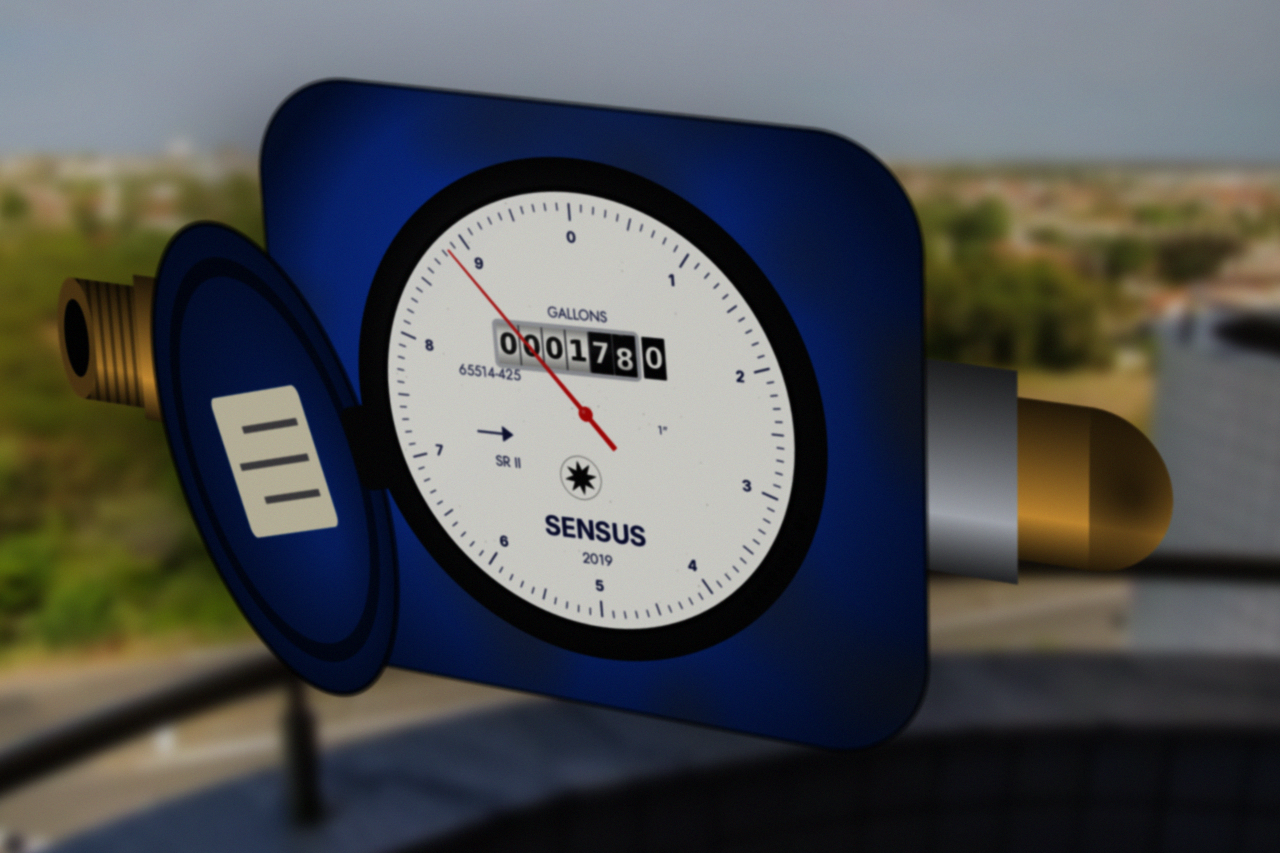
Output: gal 1778.8
